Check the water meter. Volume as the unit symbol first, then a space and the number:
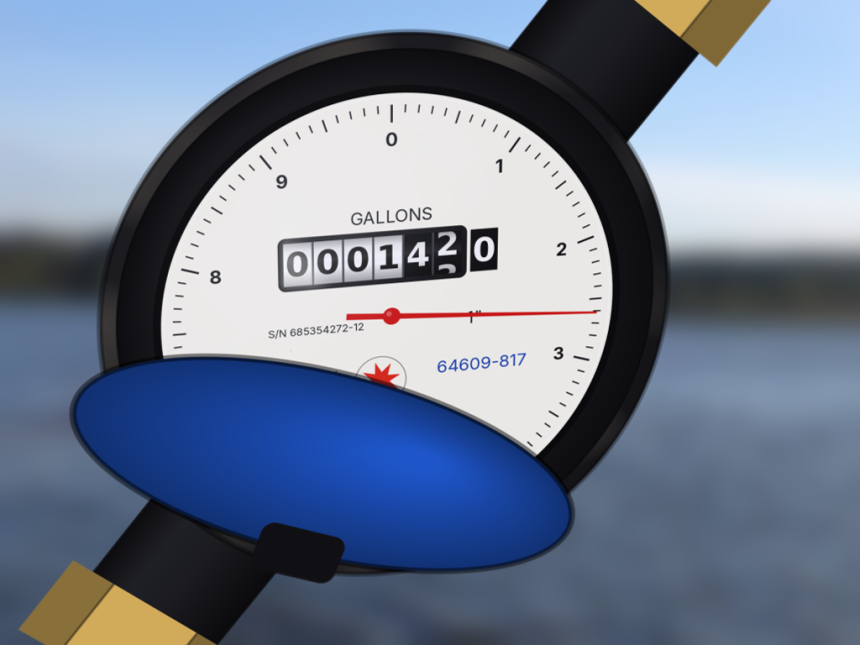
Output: gal 1422.6
